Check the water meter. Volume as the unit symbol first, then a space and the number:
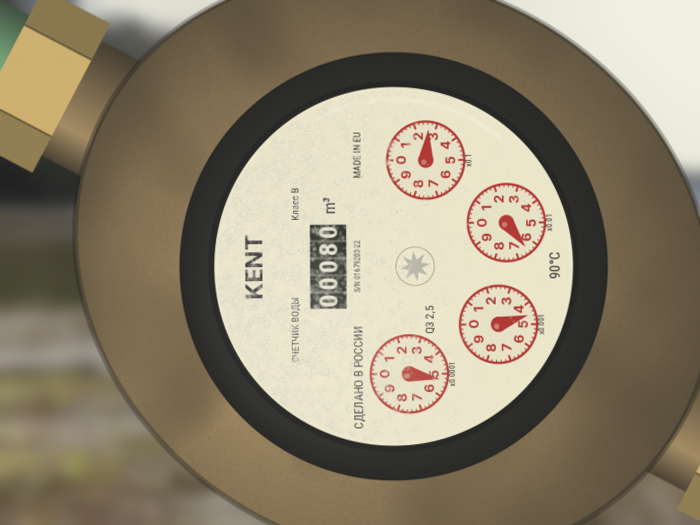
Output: m³ 80.2645
